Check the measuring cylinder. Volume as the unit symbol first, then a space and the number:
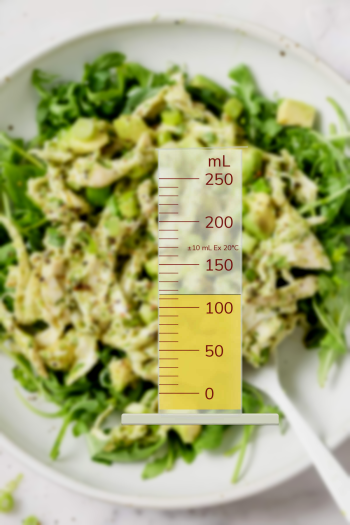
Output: mL 115
